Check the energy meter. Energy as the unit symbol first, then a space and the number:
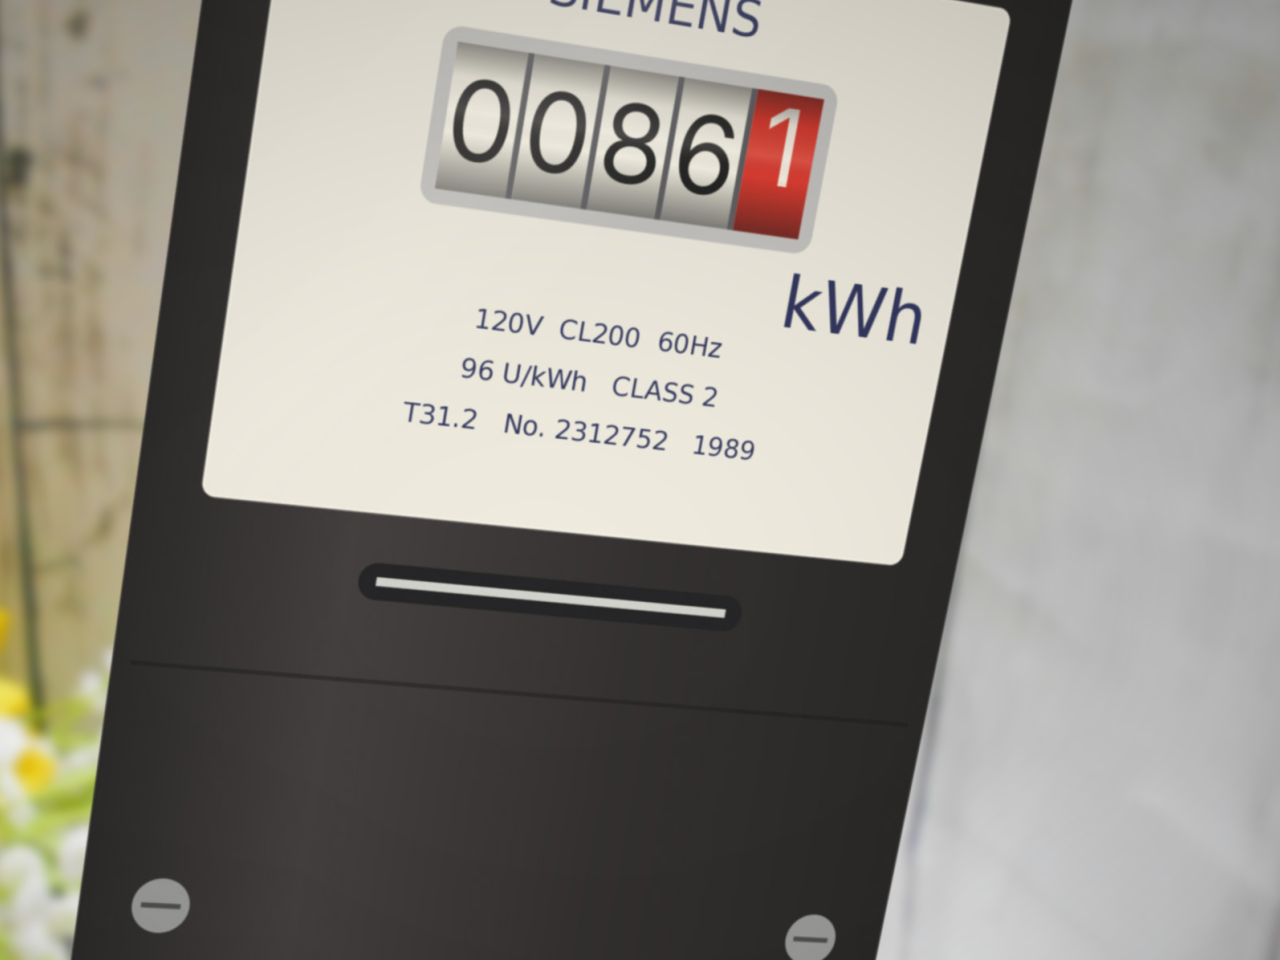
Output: kWh 86.1
